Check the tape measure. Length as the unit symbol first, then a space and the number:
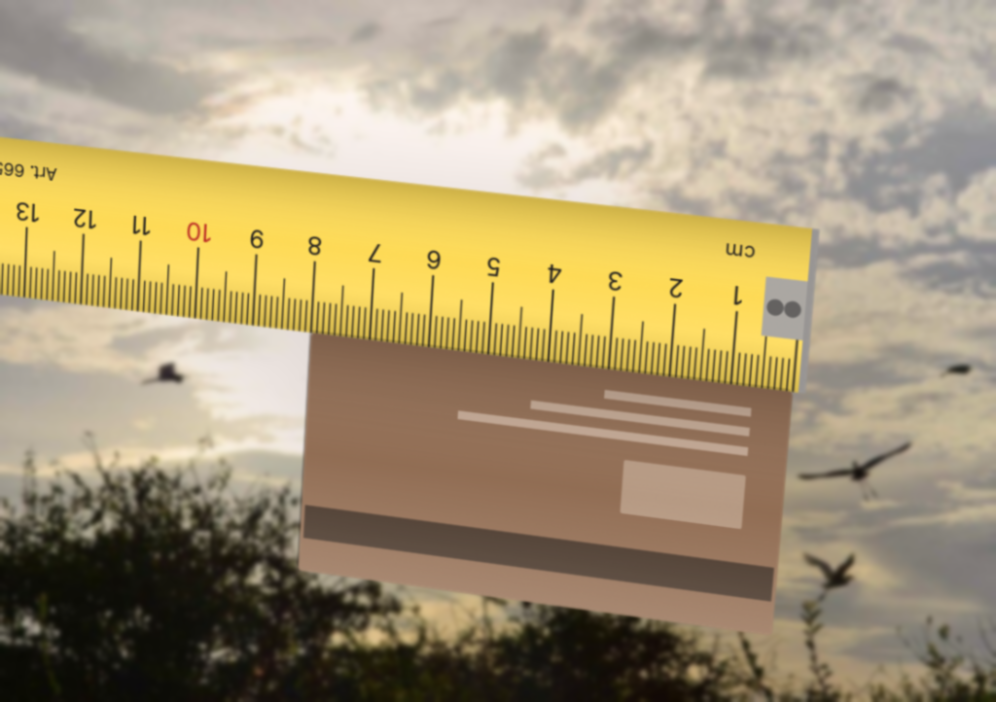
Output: cm 8
